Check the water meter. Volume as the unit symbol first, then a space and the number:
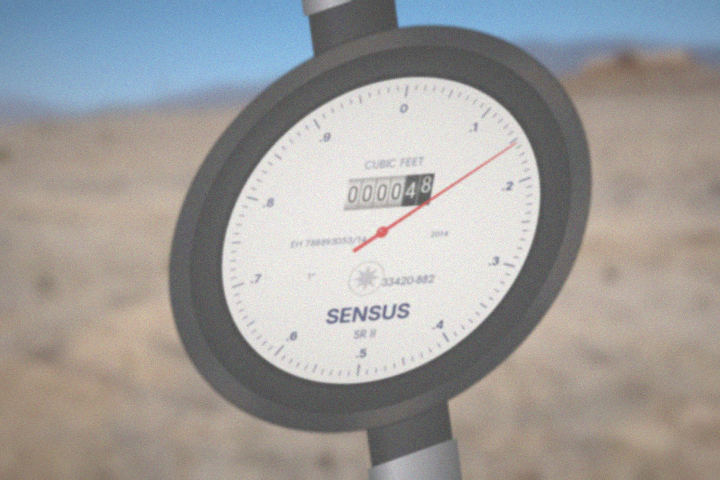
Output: ft³ 48.15
